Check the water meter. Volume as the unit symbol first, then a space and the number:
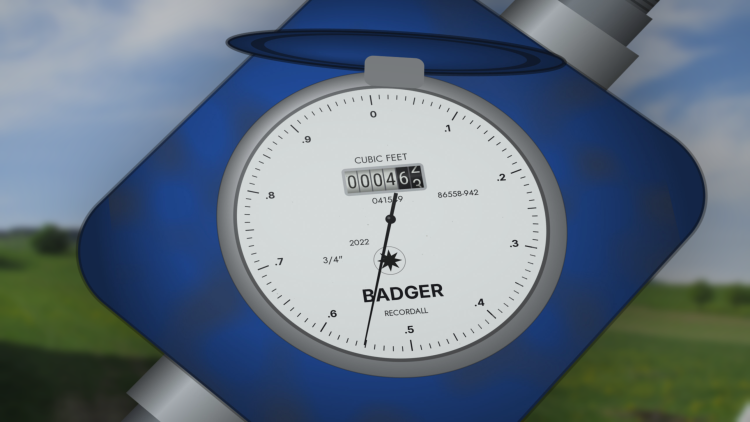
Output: ft³ 462.55
